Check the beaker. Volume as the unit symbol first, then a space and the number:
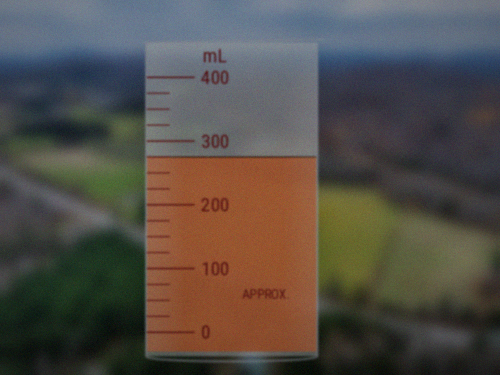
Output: mL 275
